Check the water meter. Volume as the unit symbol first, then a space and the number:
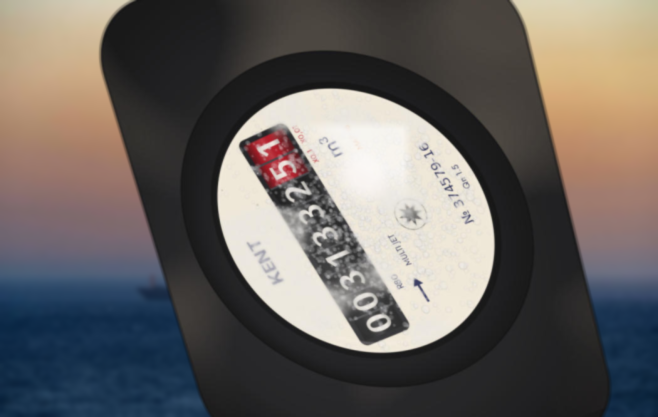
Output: m³ 31332.51
